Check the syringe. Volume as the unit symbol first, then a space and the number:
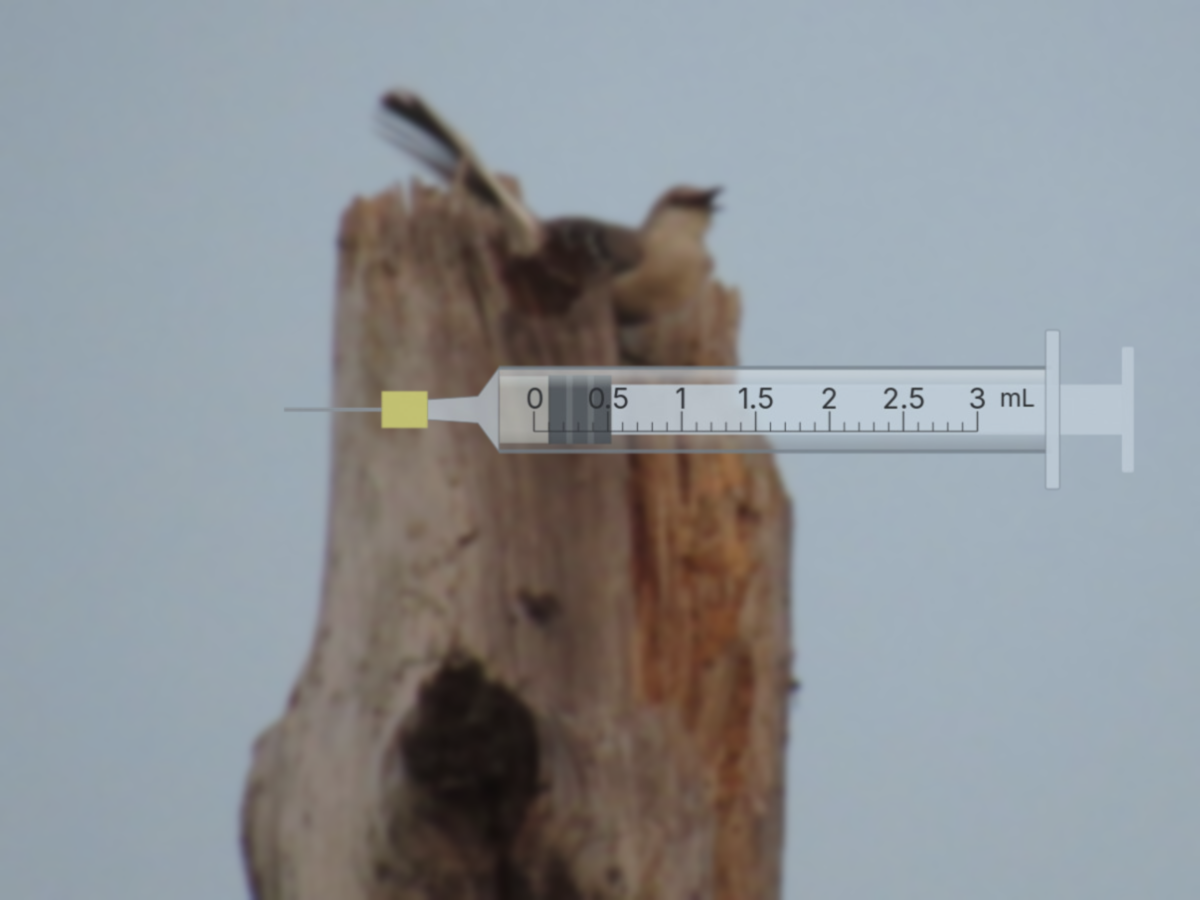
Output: mL 0.1
